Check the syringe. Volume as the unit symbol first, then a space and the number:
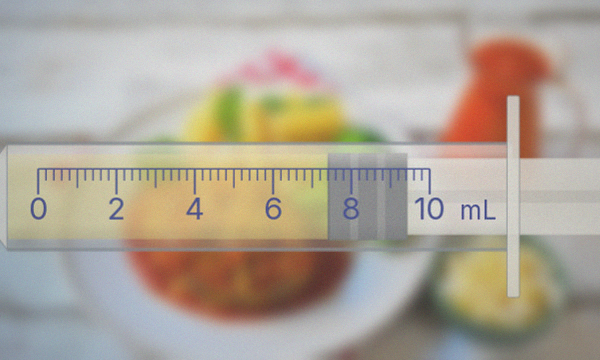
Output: mL 7.4
